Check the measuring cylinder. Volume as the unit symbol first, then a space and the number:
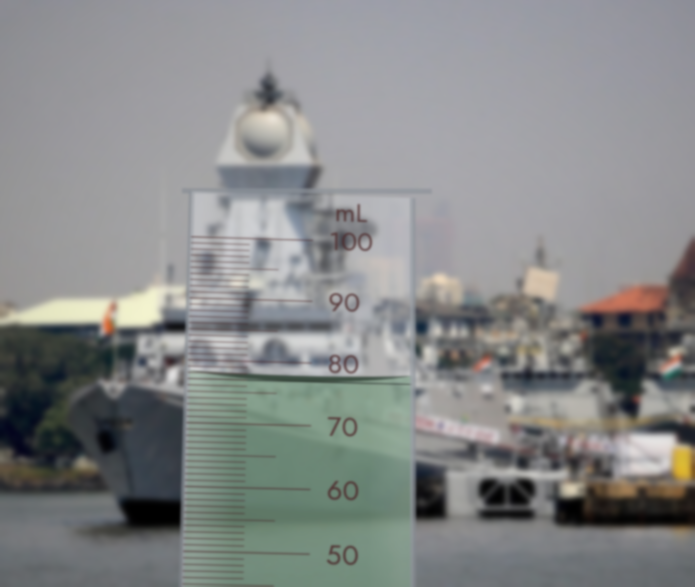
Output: mL 77
